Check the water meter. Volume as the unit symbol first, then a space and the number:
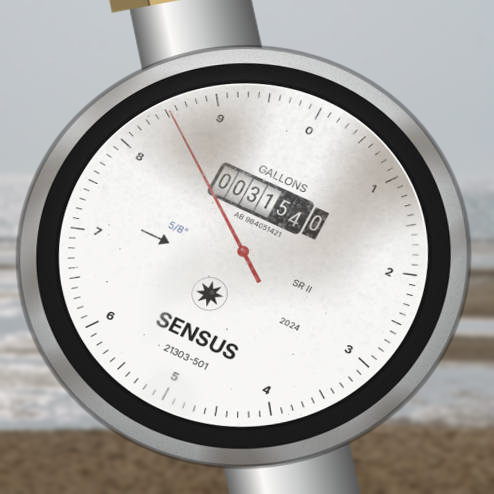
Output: gal 31538.5
